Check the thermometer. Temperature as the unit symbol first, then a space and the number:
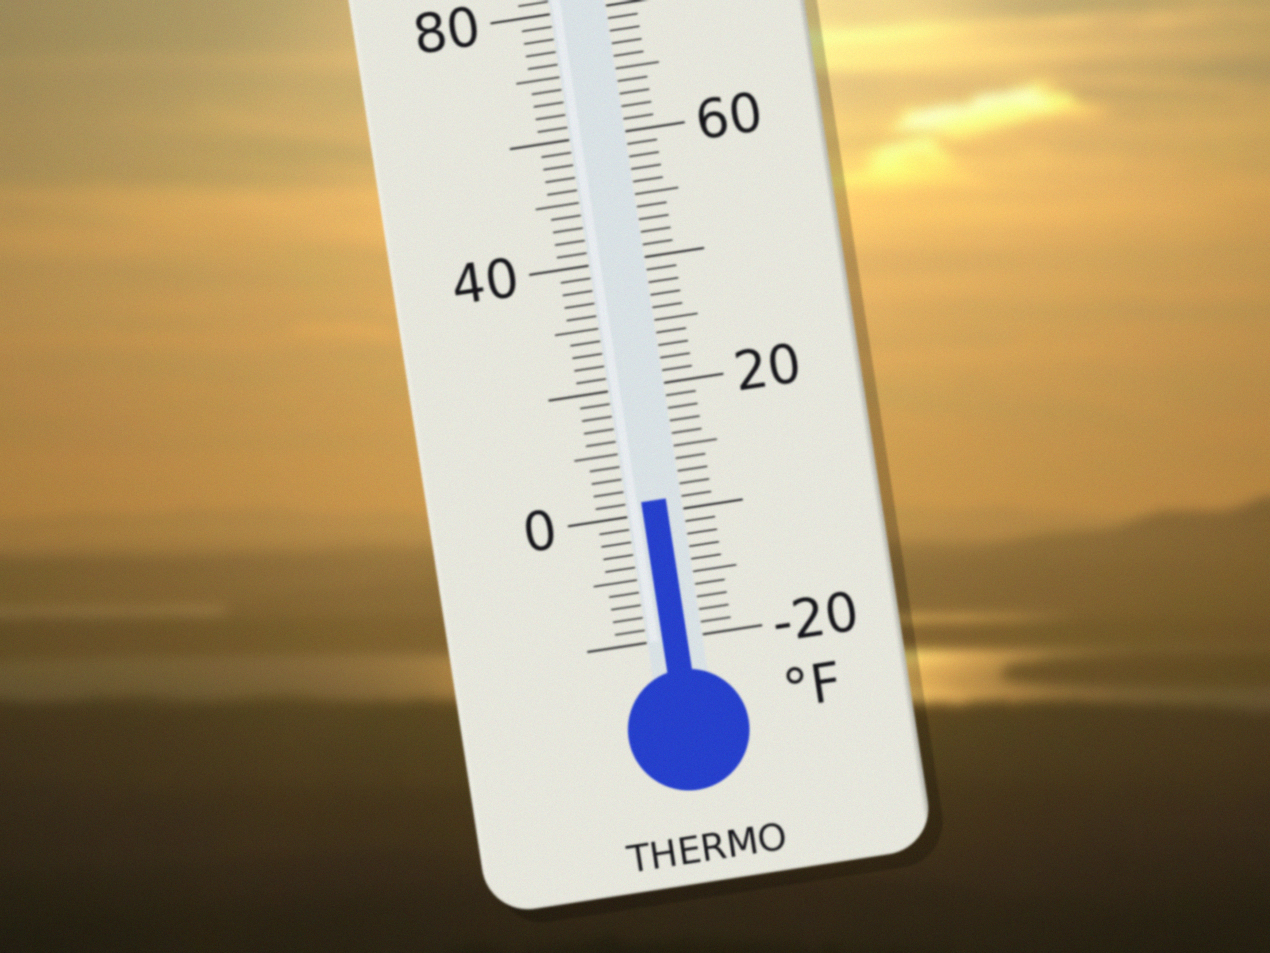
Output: °F 2
